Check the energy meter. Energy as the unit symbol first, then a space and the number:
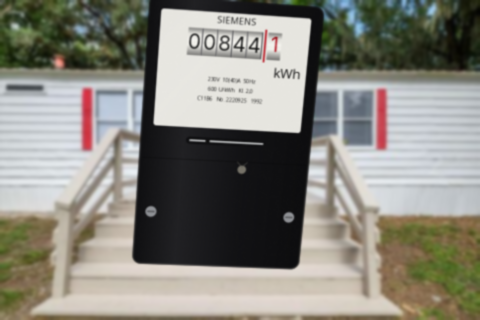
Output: kWh 844.1
